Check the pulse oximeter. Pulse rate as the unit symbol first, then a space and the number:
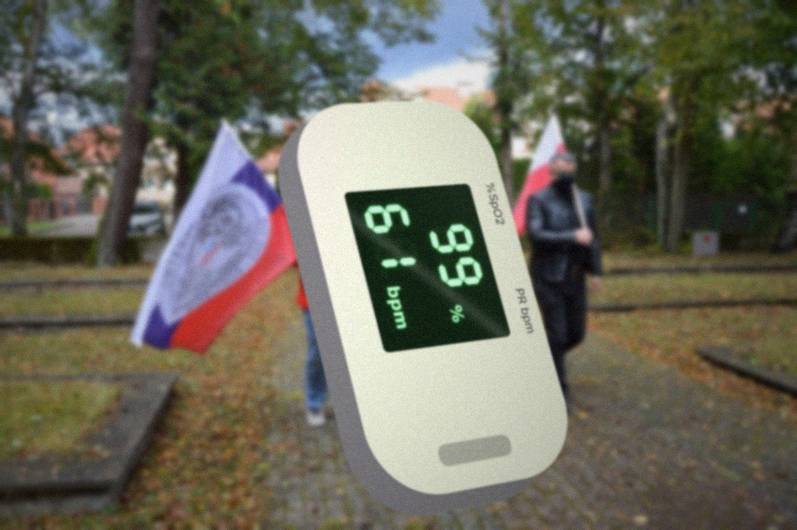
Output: bpm 61
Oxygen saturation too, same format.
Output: % 99
